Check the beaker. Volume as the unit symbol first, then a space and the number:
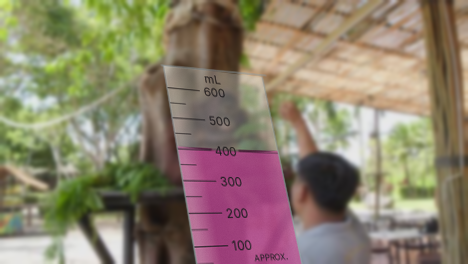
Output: mL 400
